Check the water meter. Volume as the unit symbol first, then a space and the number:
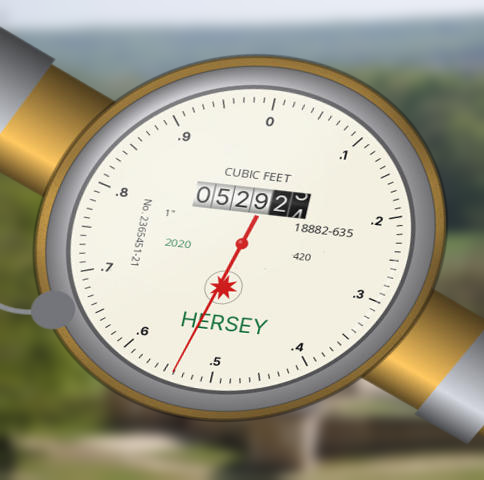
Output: ft³ 52923.54
